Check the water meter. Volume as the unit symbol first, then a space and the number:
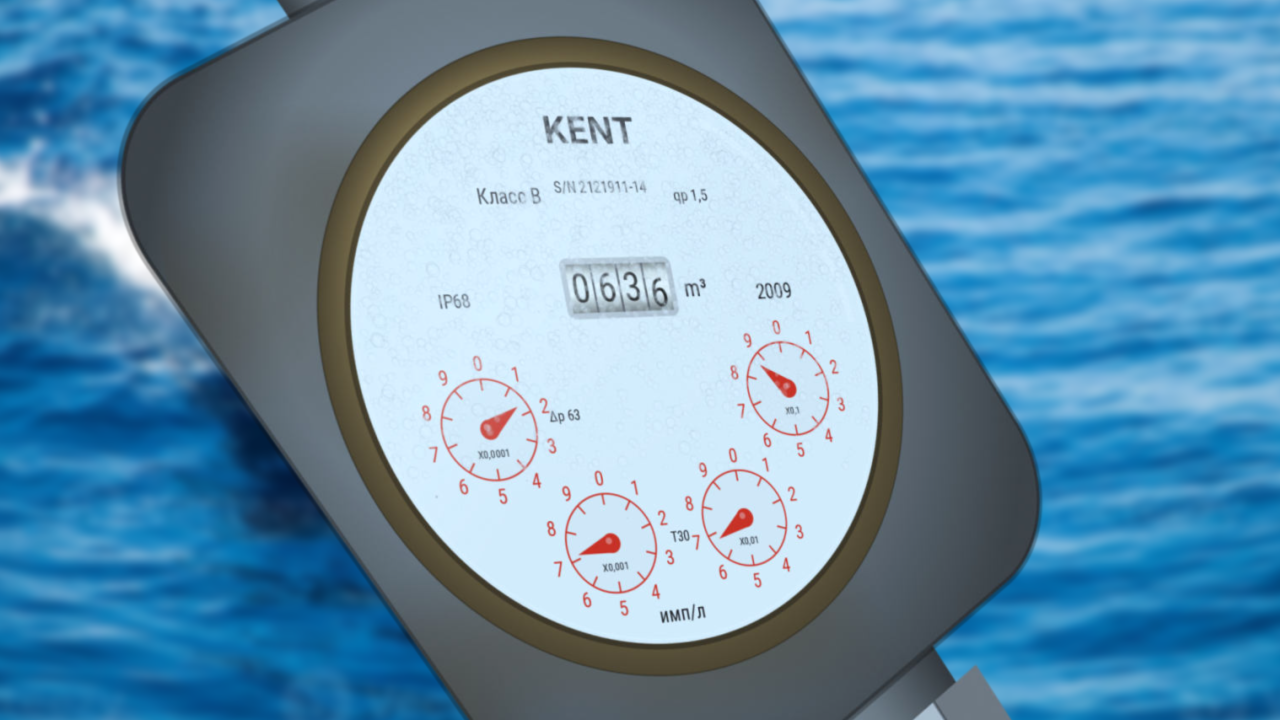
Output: m³ 635.8671
